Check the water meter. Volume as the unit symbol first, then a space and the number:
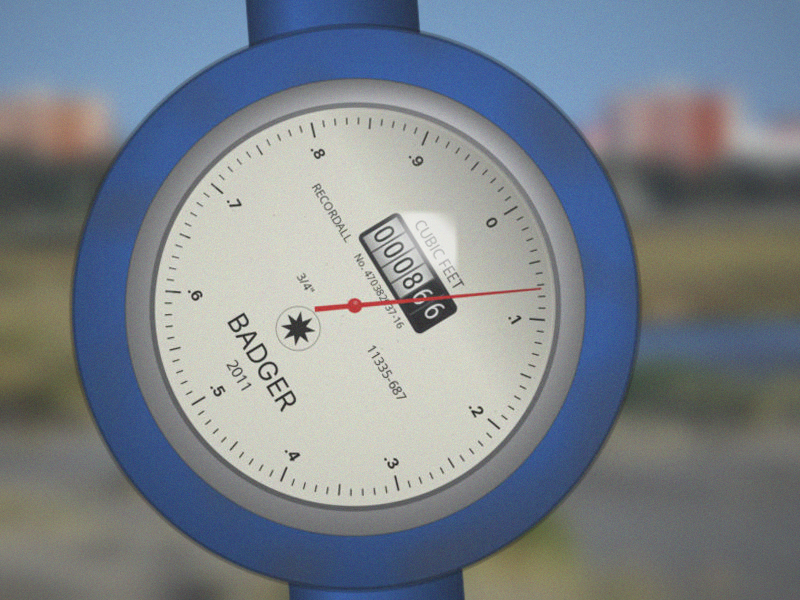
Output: ft³ 866.07
